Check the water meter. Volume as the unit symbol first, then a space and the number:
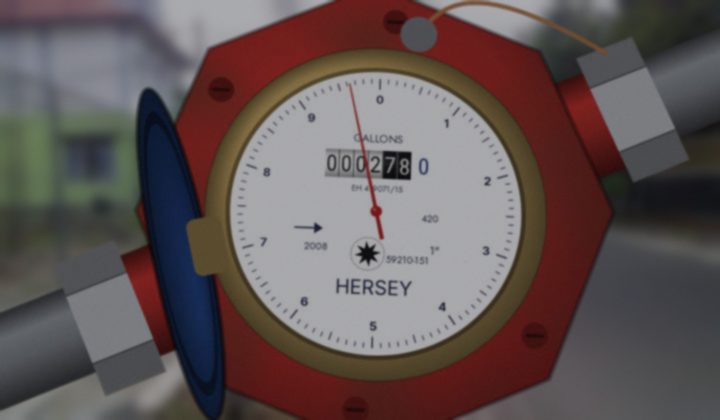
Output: gal 2779.6
